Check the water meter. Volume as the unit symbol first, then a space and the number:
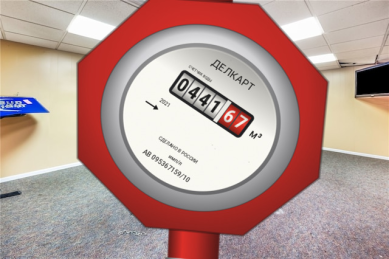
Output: m³ 441.67
